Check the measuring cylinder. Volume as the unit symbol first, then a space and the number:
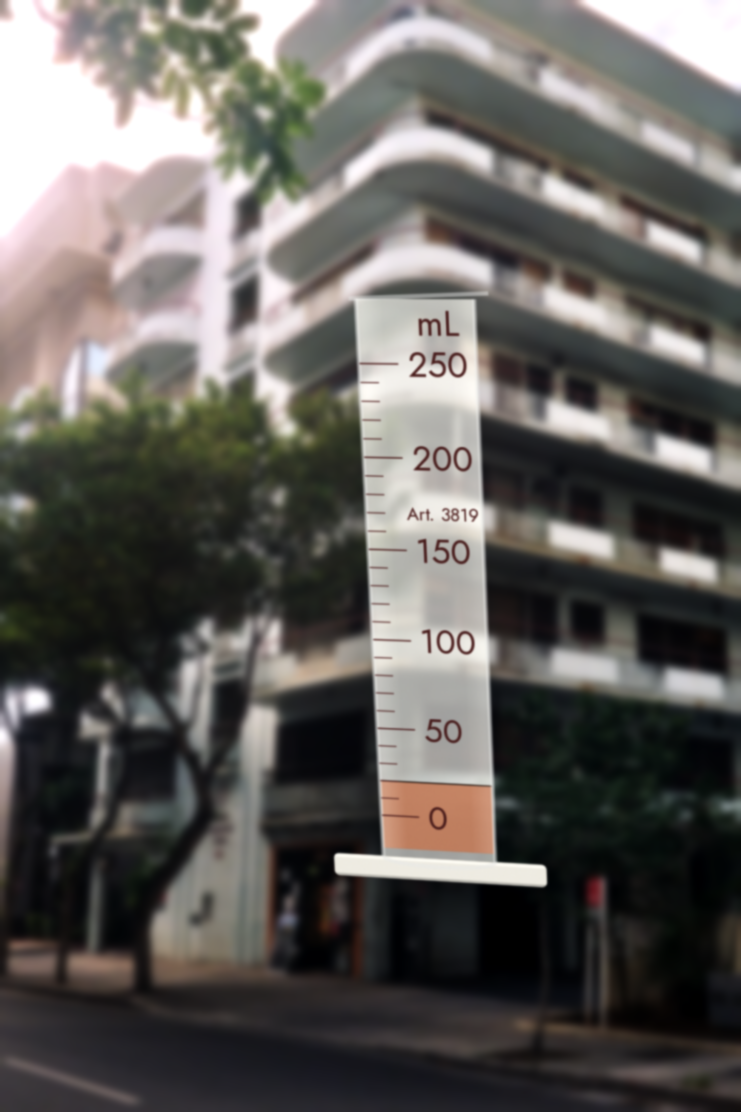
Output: mL 20
